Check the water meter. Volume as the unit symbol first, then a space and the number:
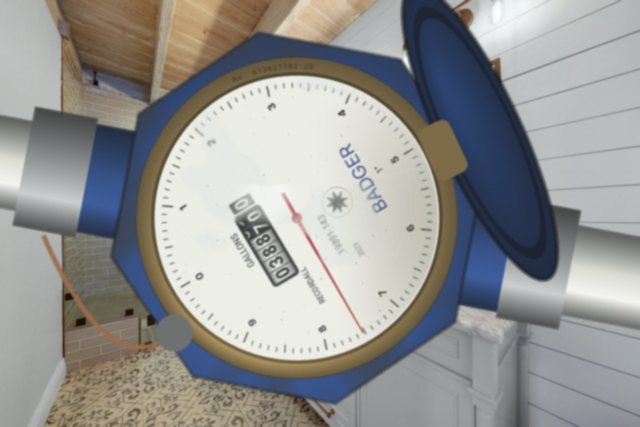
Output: gal 388697.5
